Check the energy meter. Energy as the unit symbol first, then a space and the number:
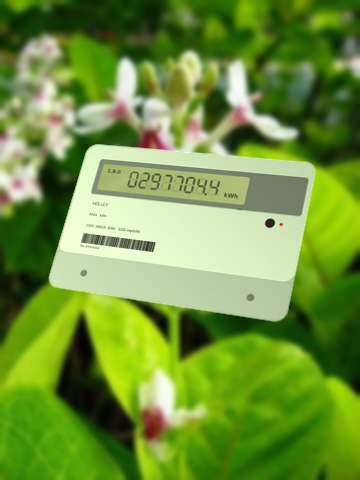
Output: kWh 297704.4
